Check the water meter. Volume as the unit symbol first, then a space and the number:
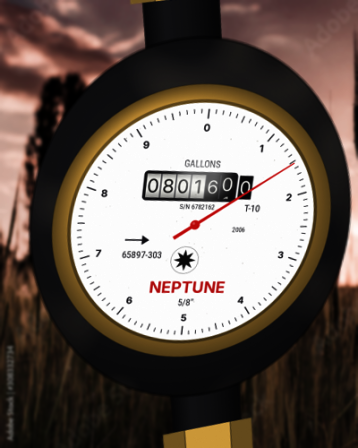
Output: gal 801601.5
